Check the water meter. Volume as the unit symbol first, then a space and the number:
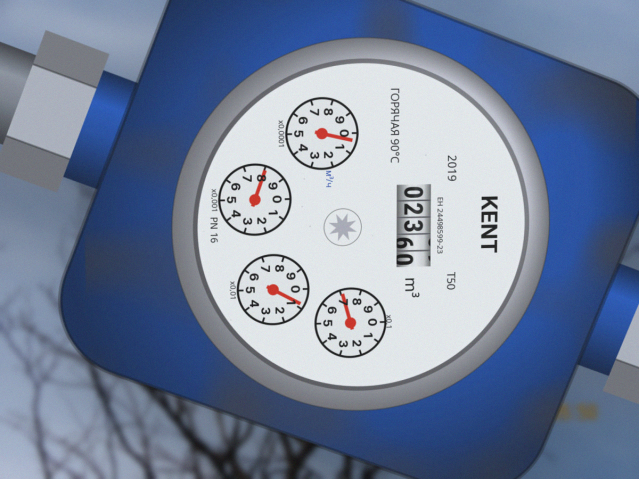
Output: m³ 2359.7080
